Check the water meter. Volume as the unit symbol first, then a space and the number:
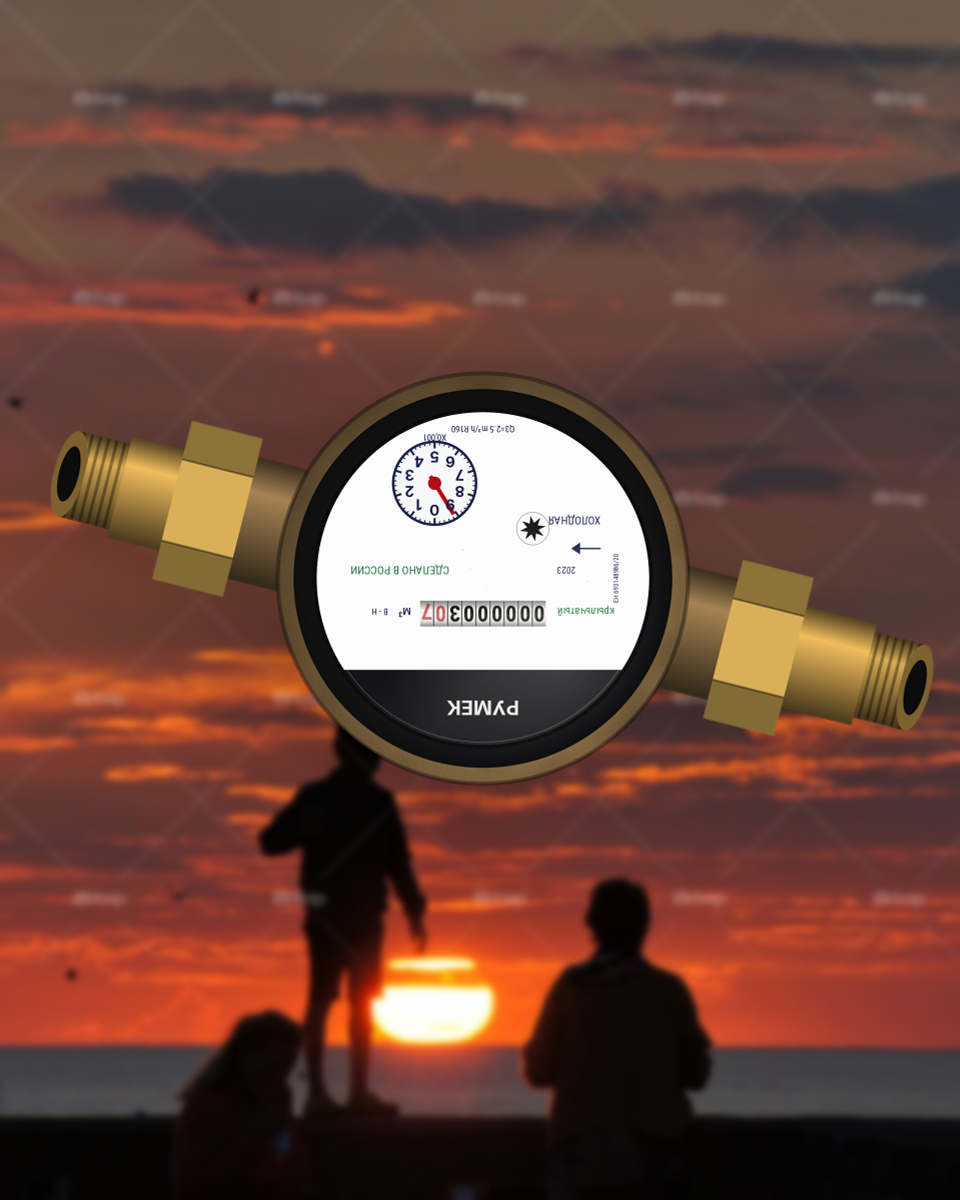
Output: m³ 3.069
